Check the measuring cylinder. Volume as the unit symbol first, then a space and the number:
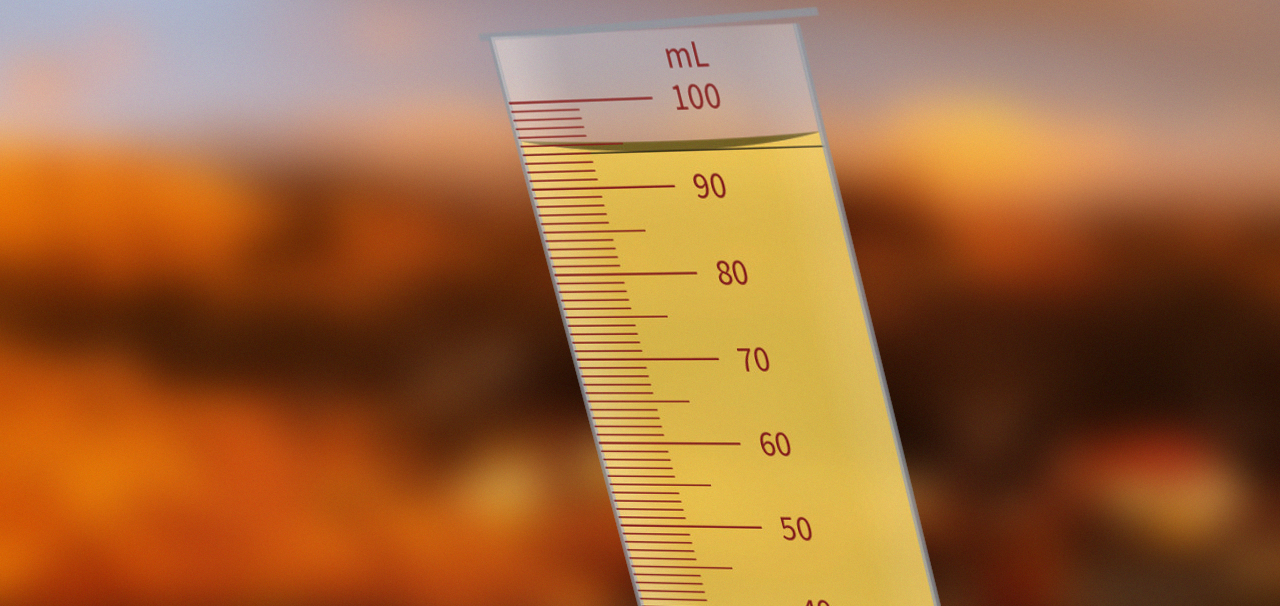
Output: mL 94
